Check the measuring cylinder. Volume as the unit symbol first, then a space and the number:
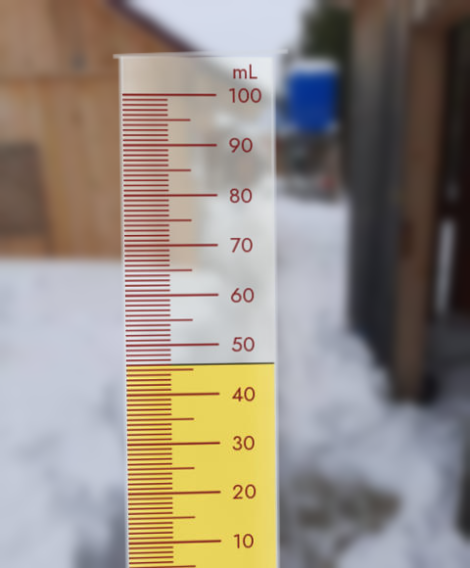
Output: mL 46
